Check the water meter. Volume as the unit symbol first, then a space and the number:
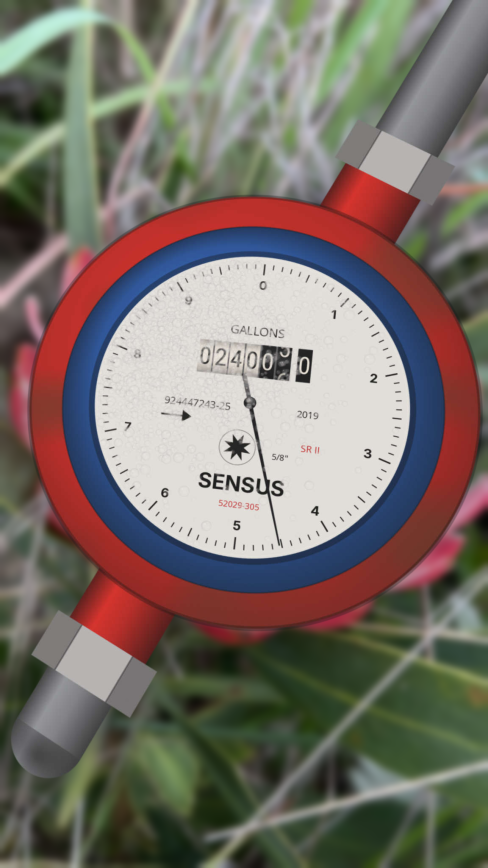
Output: gal 240054.5
